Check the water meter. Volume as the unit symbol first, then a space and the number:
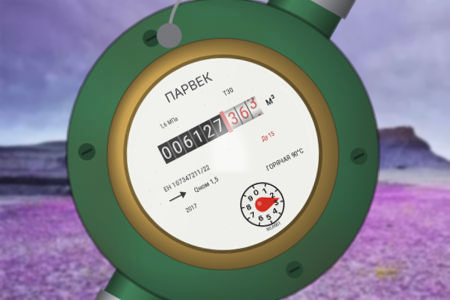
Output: m³ 6127.3632
